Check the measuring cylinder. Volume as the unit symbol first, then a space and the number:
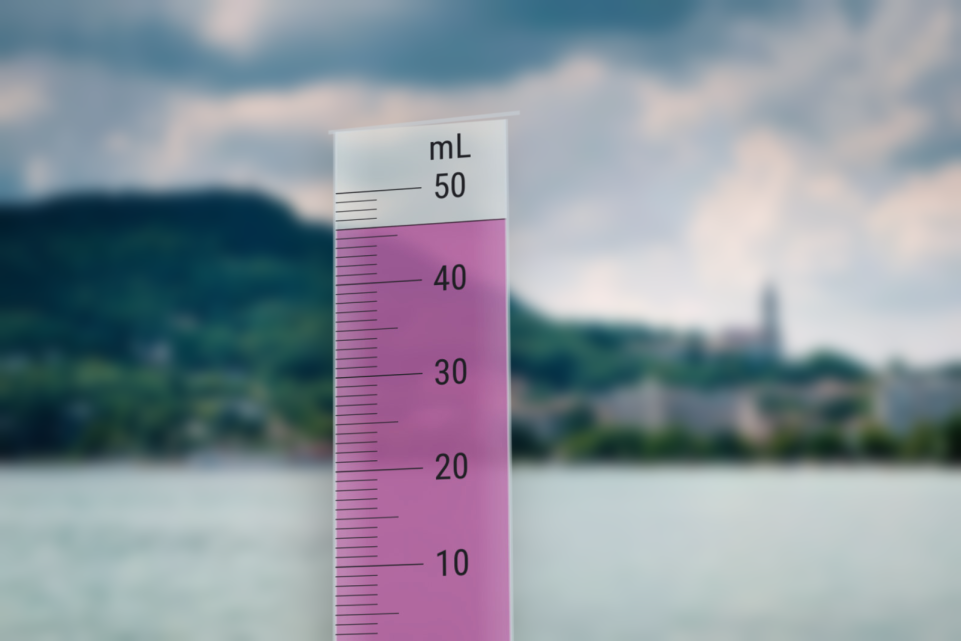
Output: mL 46
